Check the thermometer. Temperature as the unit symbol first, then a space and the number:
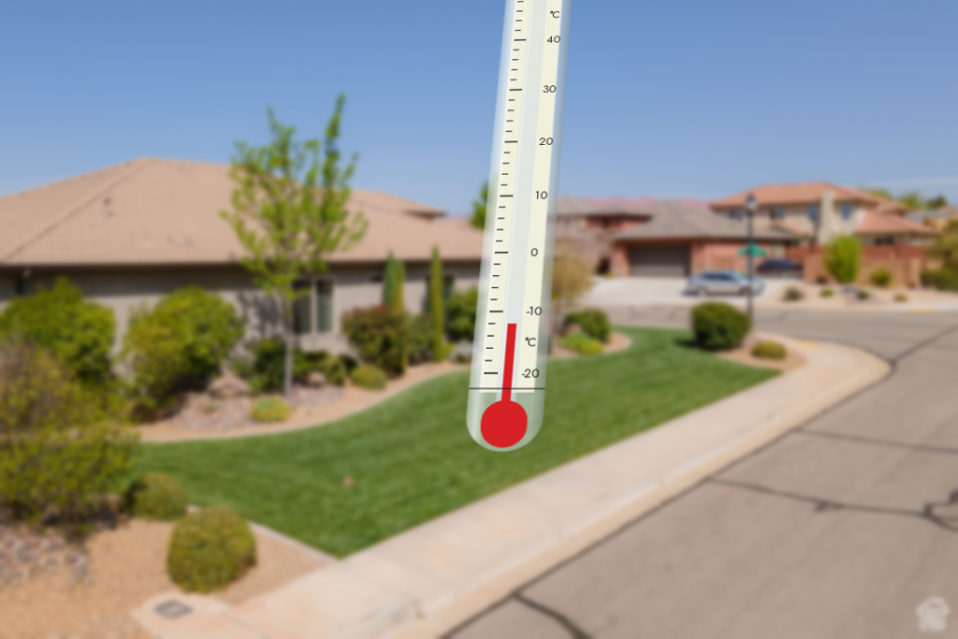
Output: °C -12
